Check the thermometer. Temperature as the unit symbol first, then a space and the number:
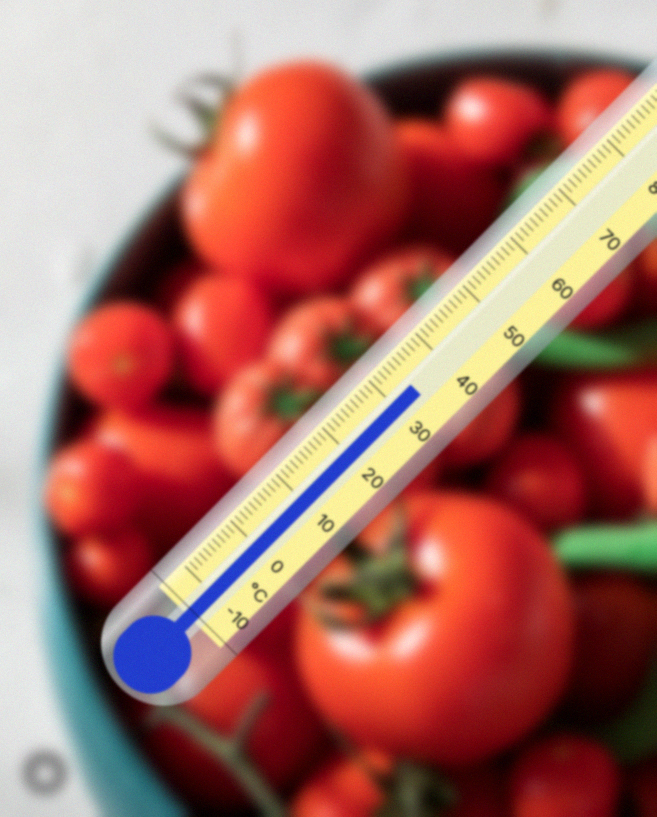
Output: °C 34
